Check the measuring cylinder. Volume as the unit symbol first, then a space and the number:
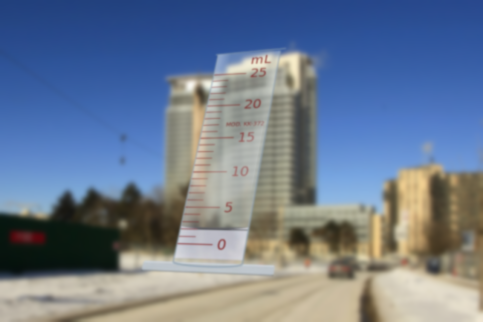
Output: mL 2
